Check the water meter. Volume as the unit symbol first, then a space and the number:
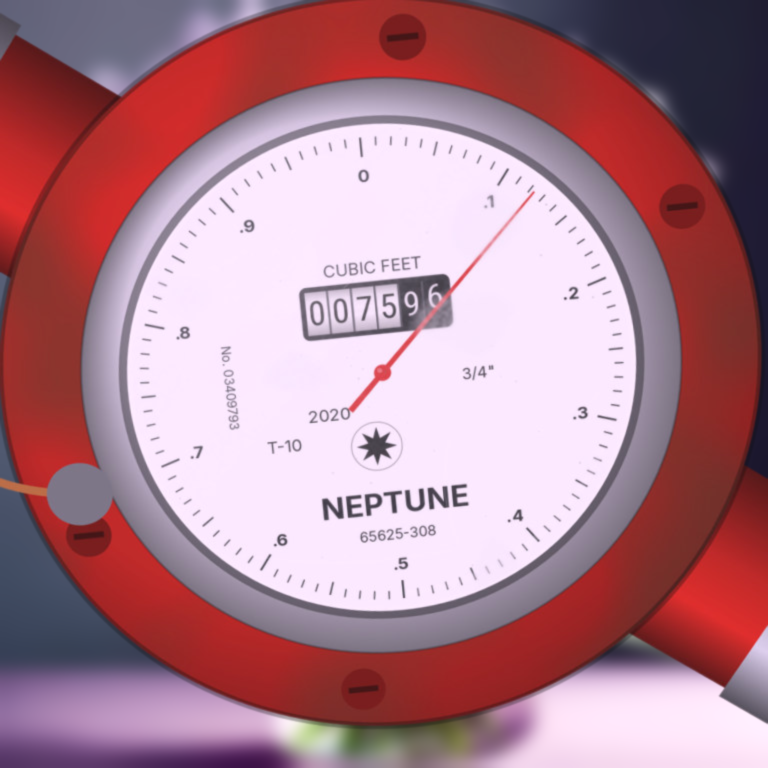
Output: ft³ 7596.12
